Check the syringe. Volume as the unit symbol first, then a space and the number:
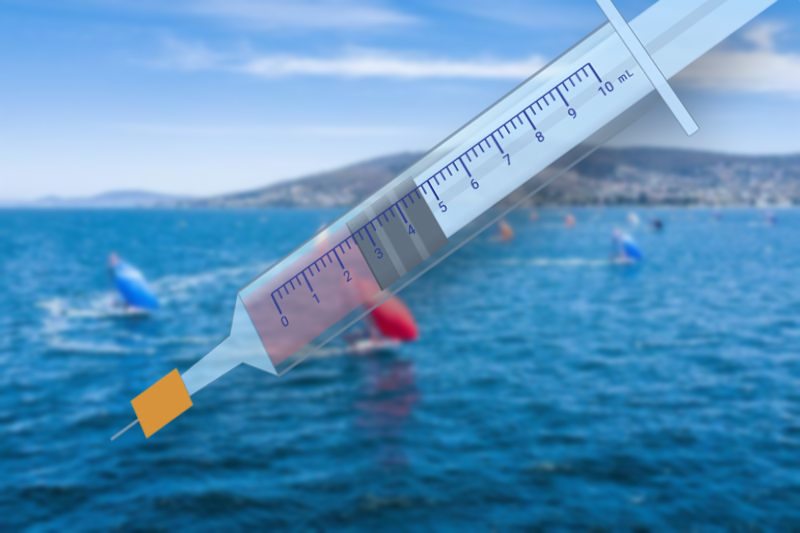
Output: mL 2.6
